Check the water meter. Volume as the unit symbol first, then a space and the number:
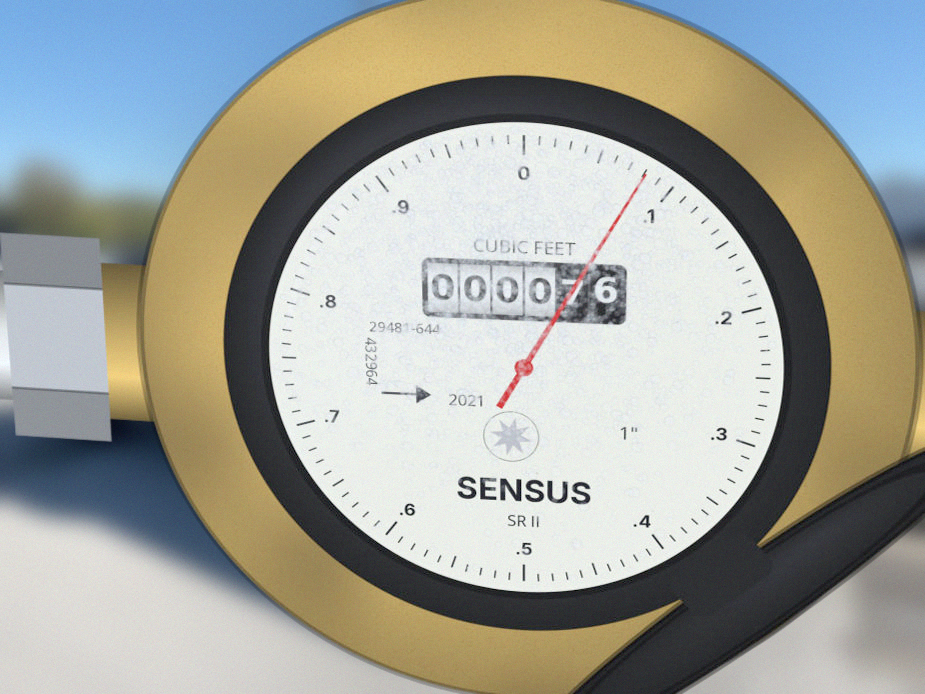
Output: ft³ 76.08
